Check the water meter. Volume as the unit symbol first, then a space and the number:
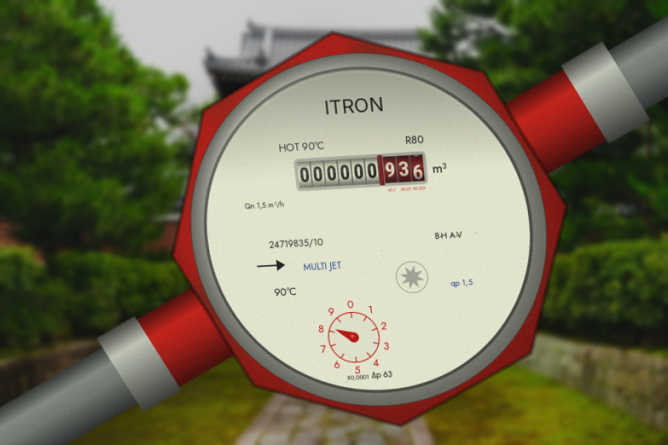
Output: m³ 0.9358
